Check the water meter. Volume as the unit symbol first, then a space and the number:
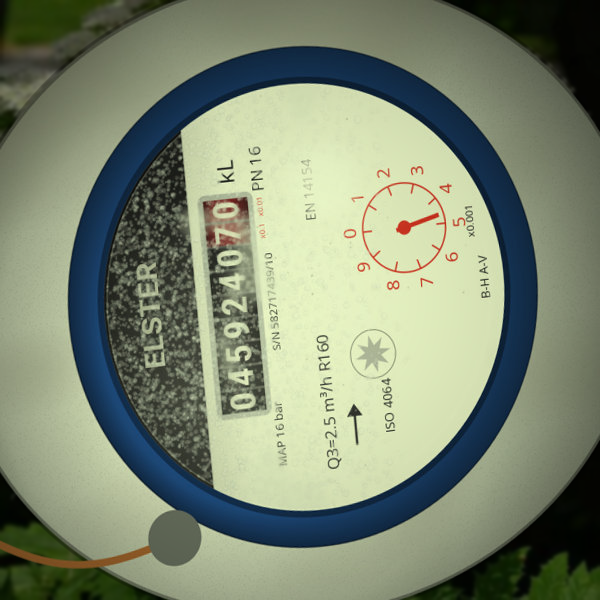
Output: kL 459240.704
